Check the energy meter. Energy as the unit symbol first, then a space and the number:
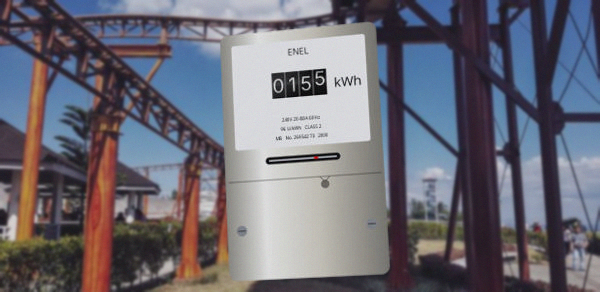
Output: kWh 155
